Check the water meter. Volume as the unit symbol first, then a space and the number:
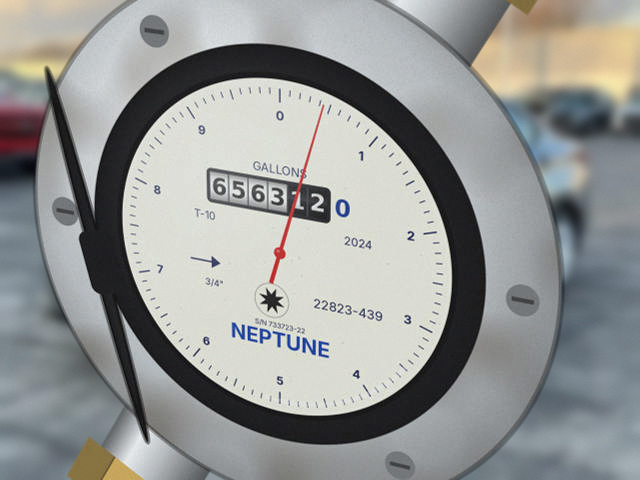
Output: gal 6563120.4
